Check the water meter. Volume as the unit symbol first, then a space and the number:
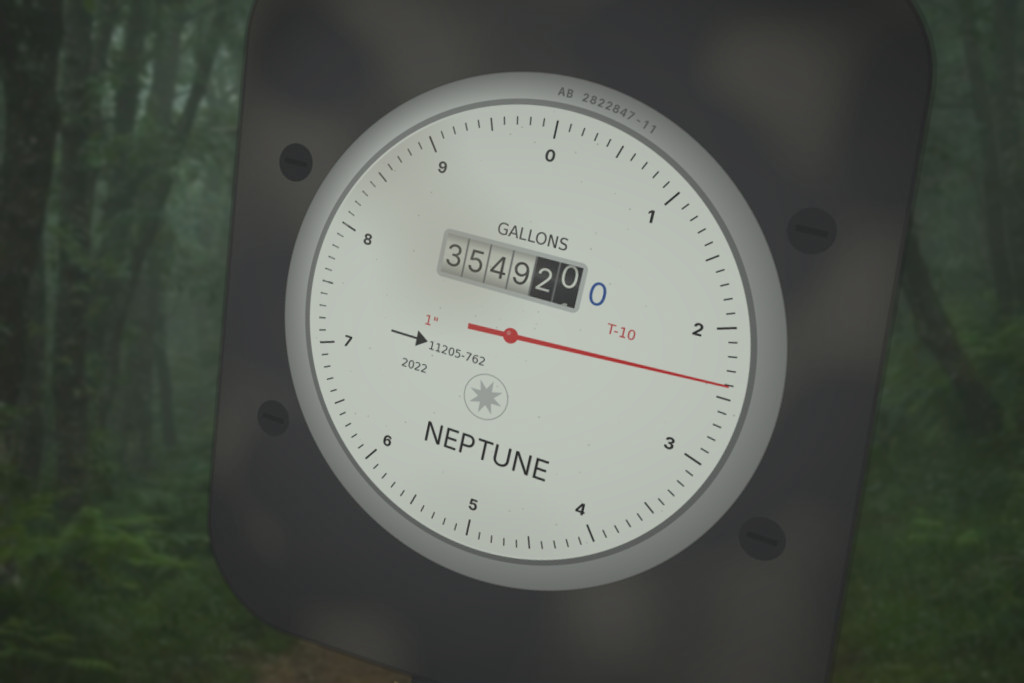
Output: gal 3549202.4
